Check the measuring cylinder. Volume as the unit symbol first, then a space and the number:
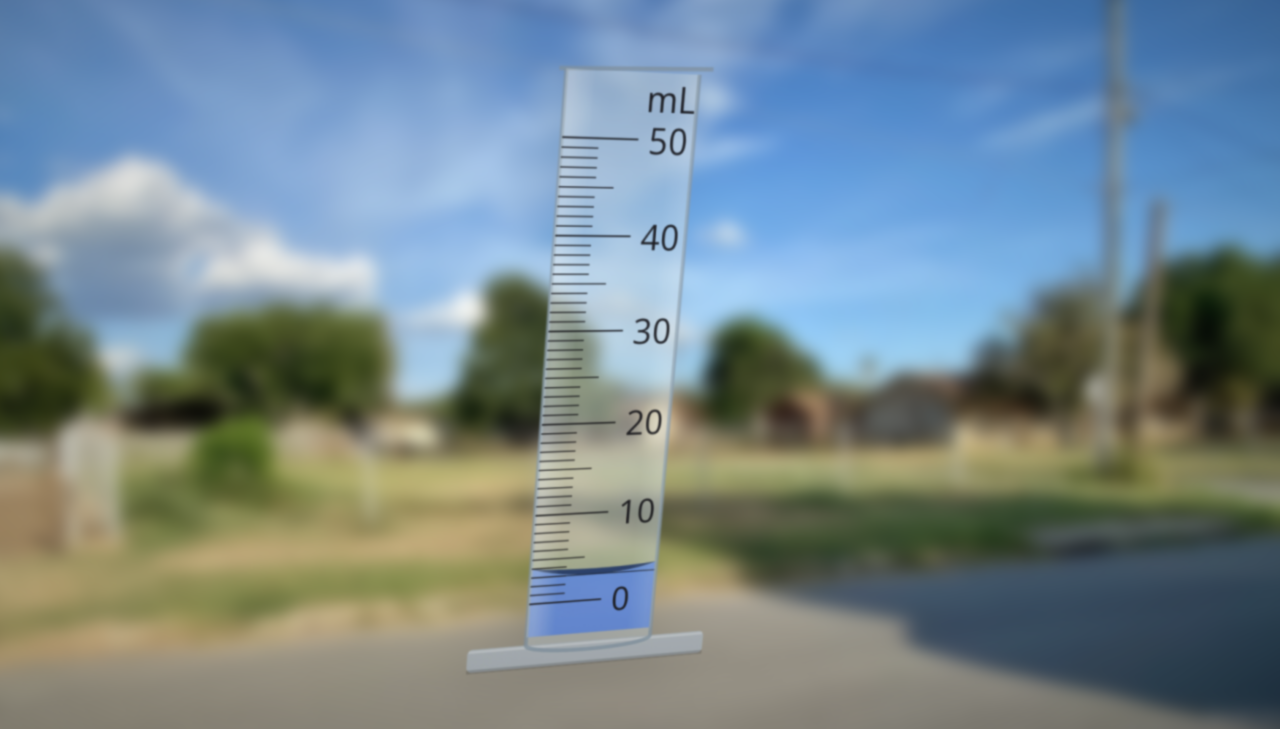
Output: mL 3
